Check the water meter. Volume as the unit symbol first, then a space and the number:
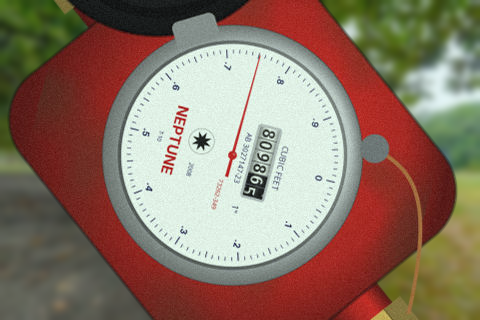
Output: ft³ 809864.75
